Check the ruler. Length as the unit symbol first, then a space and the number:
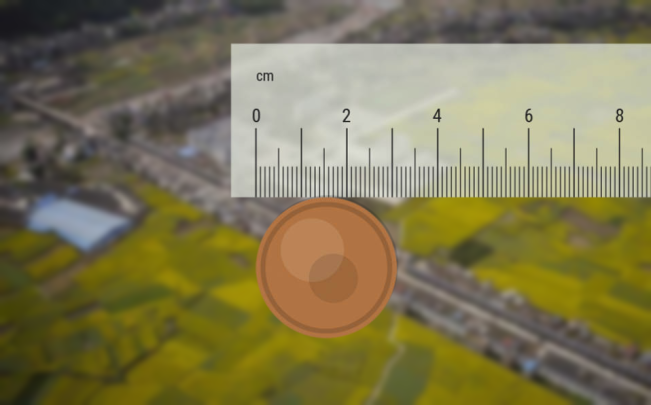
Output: cm 3.1
